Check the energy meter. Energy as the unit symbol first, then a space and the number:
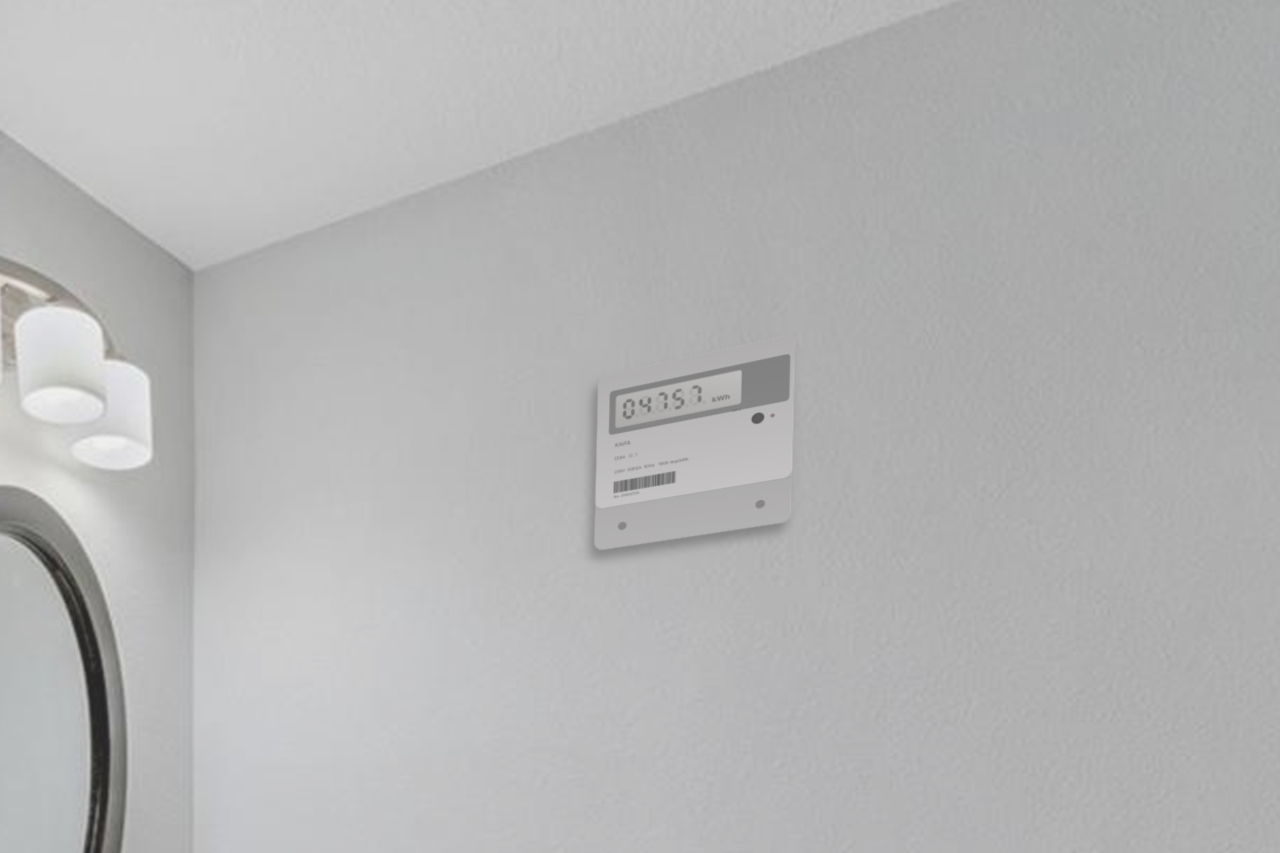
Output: kWh 4757
